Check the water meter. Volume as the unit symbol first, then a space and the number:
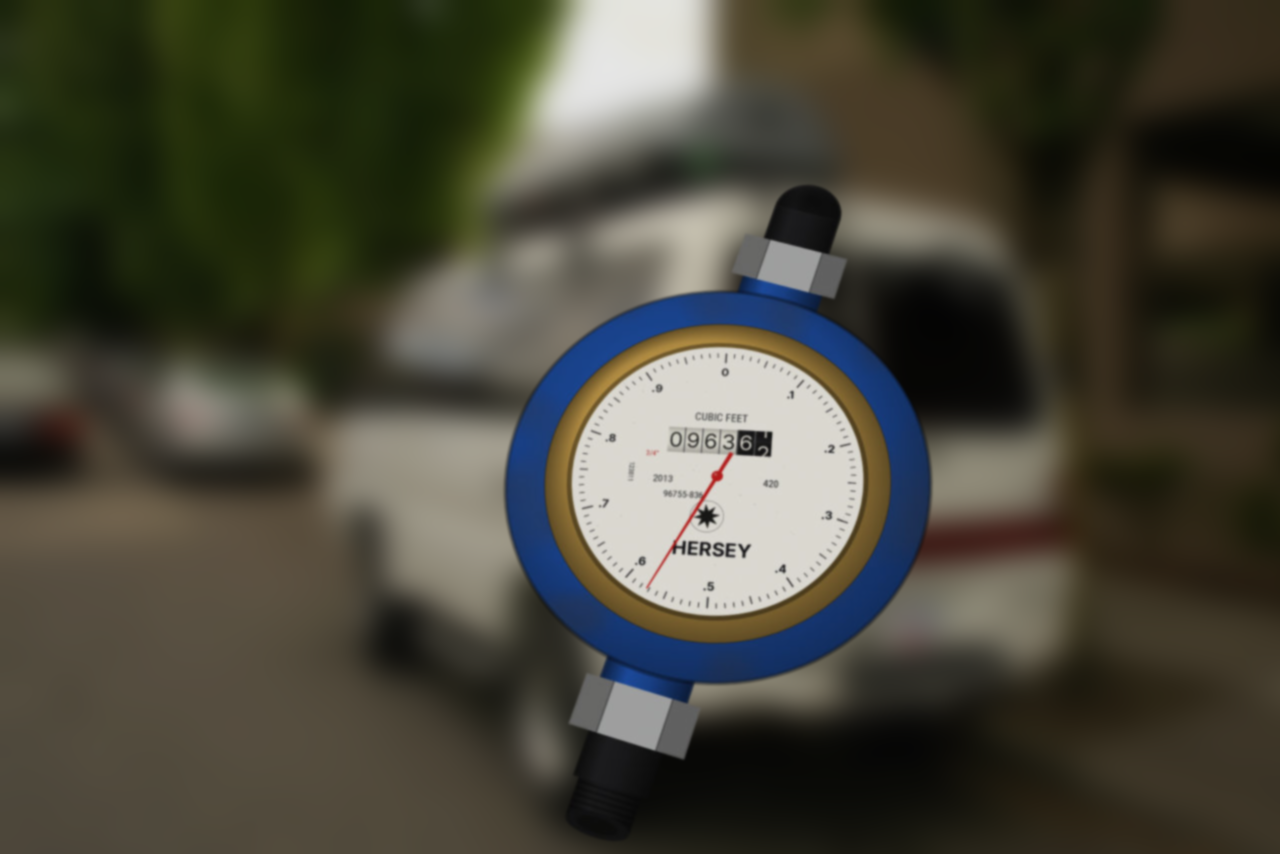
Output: ft³ 96361.57
